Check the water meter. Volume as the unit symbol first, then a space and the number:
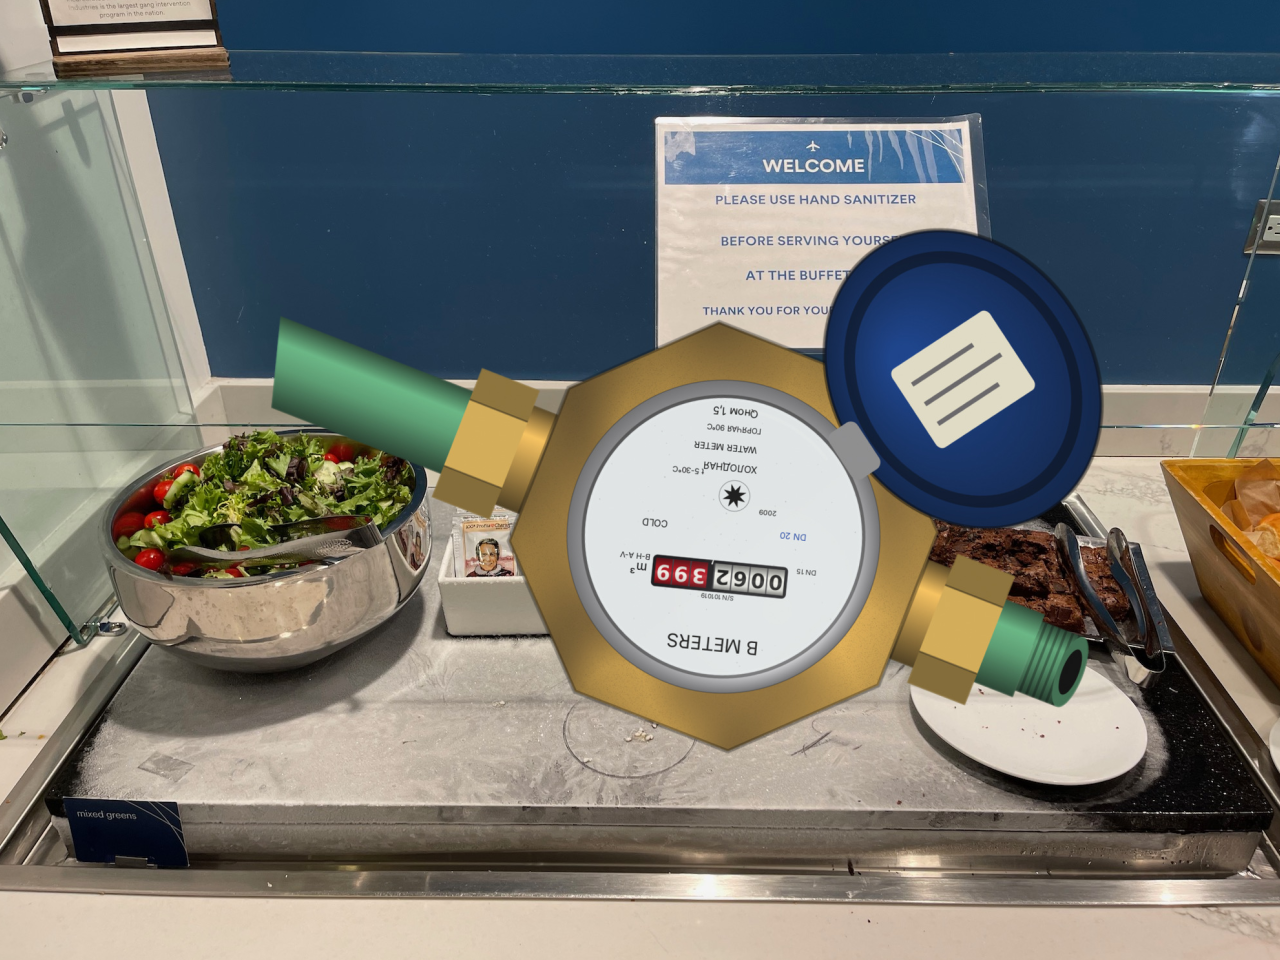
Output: m³ 62.399
